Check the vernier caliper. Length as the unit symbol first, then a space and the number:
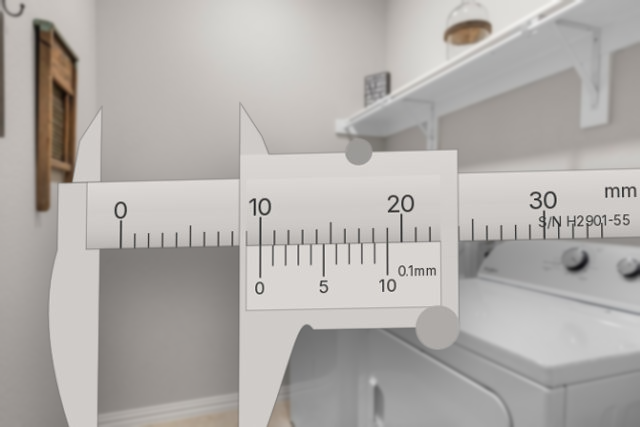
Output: mm 10.0
